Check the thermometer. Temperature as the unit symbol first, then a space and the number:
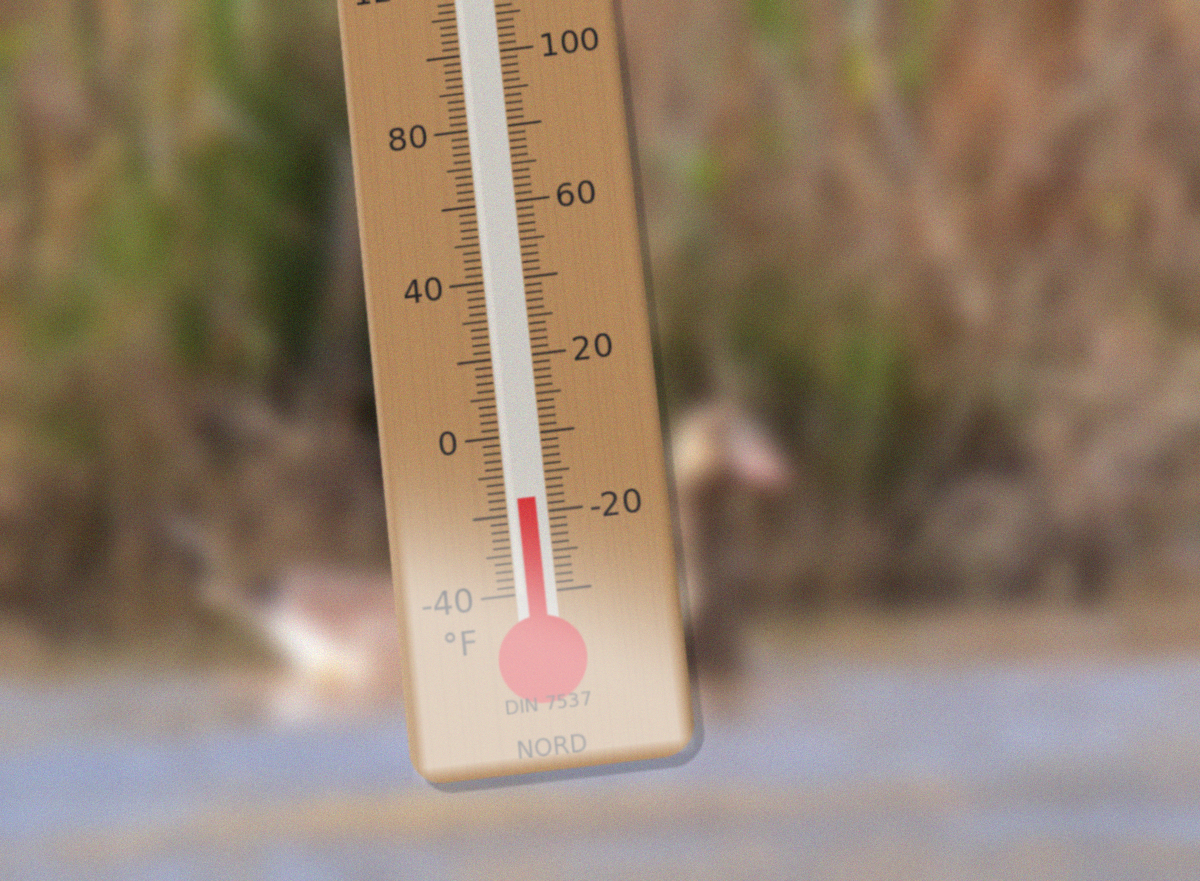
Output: °F -16
